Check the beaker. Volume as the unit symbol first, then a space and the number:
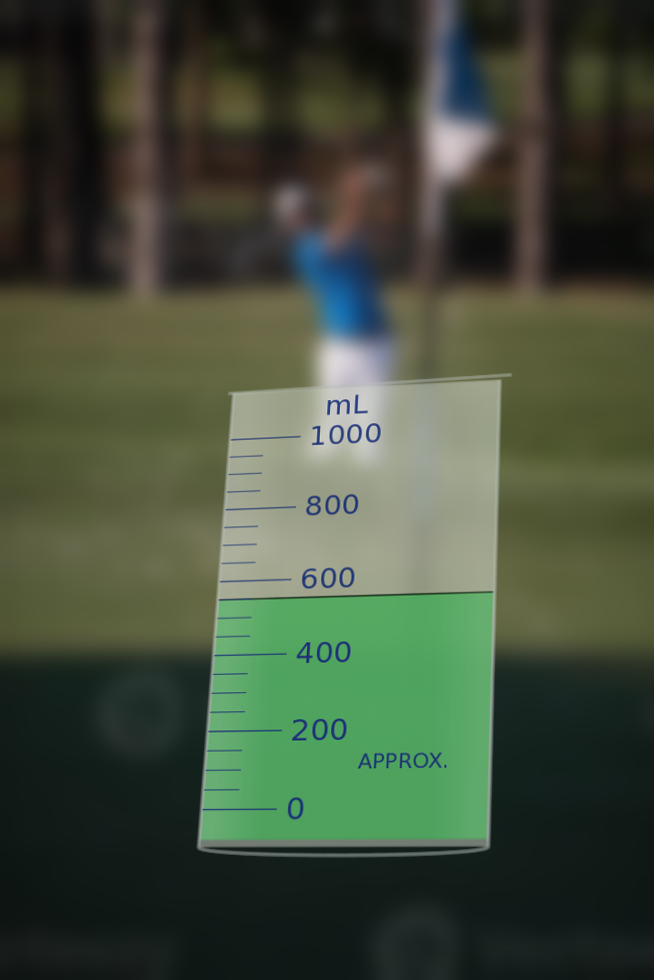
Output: mL 550
